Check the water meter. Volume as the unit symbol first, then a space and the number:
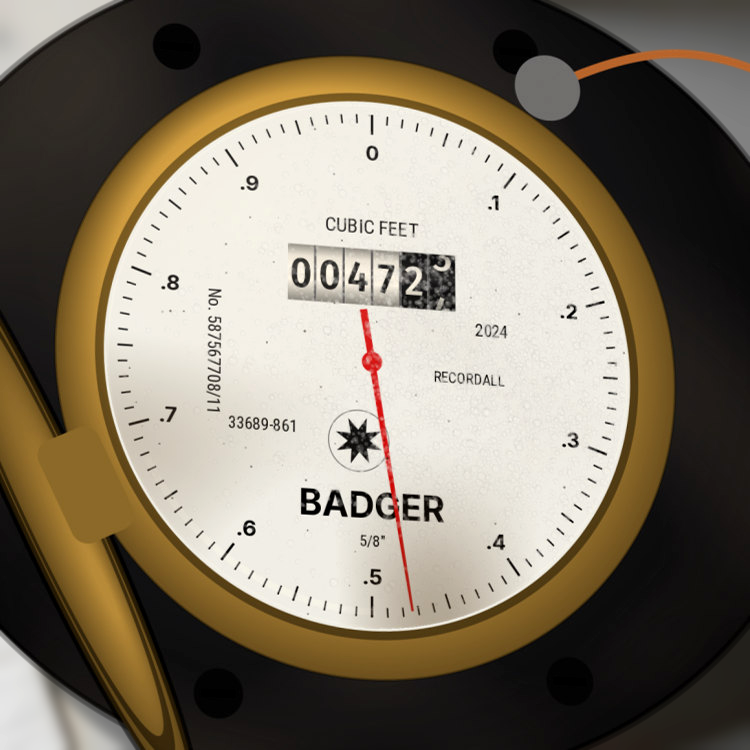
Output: ft³ 4723.47
